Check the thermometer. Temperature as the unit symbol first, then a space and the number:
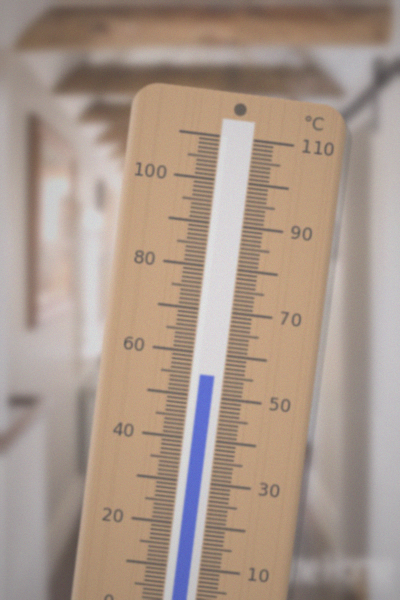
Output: °C 55
